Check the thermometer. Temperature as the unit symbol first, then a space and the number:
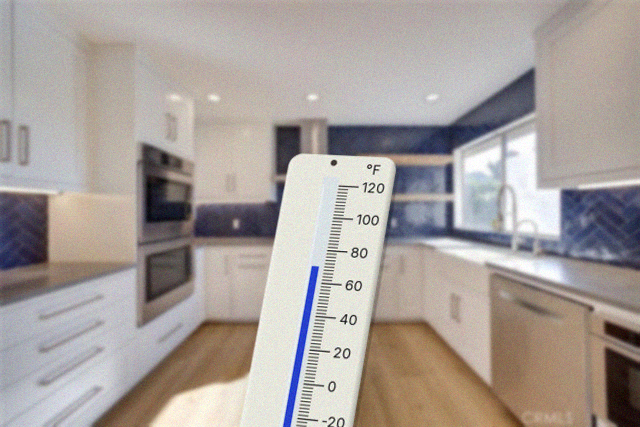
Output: °F 70
